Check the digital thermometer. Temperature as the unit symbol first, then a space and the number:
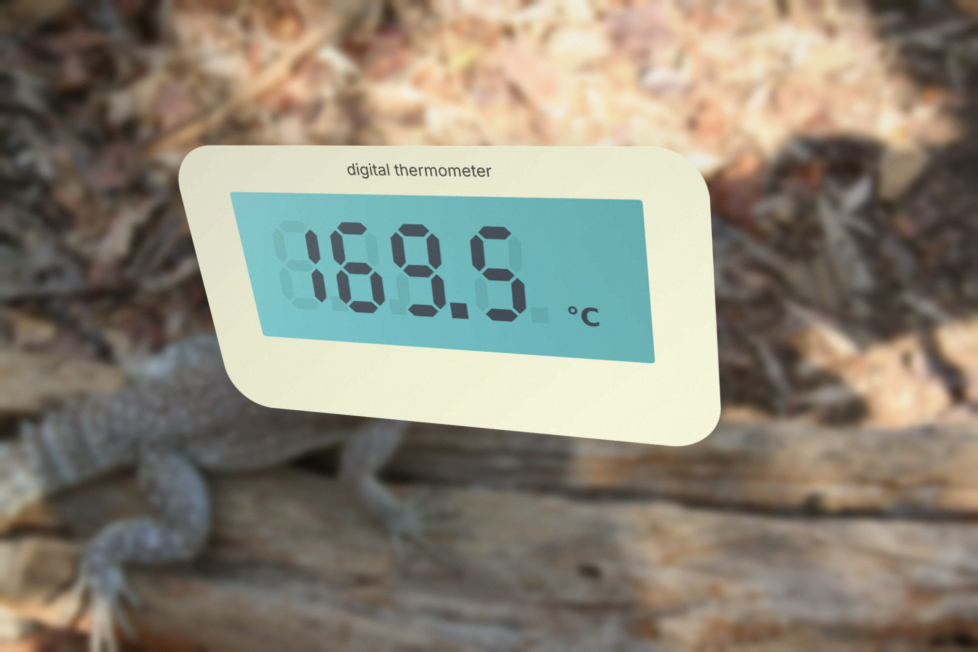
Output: °C 169.5
